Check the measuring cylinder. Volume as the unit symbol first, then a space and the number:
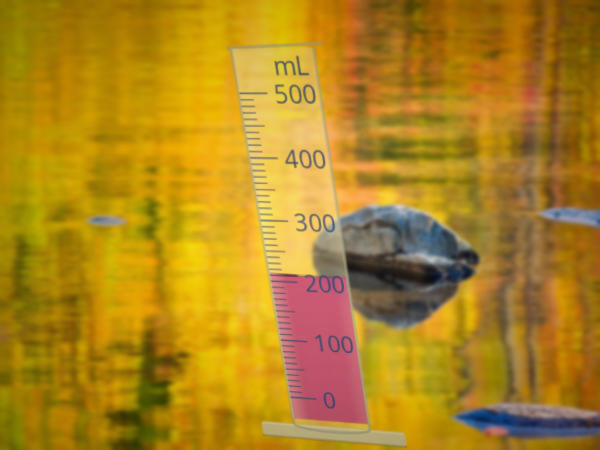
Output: mL 210
